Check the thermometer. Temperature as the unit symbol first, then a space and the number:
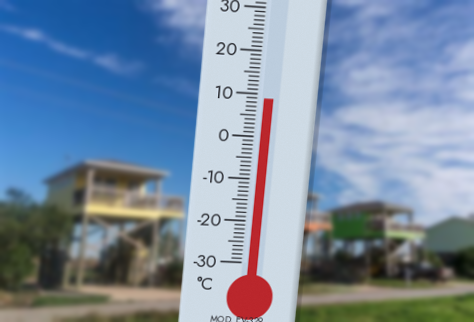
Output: °C 9
